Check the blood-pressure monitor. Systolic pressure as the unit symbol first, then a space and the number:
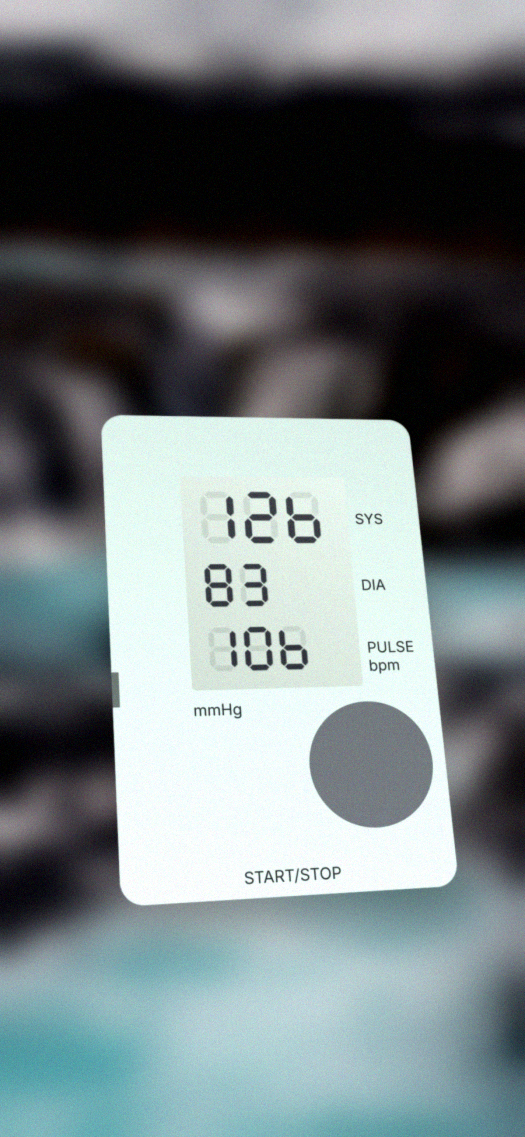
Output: mmHg 126
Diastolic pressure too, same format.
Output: mmHg 83
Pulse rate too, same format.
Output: bpm 106
